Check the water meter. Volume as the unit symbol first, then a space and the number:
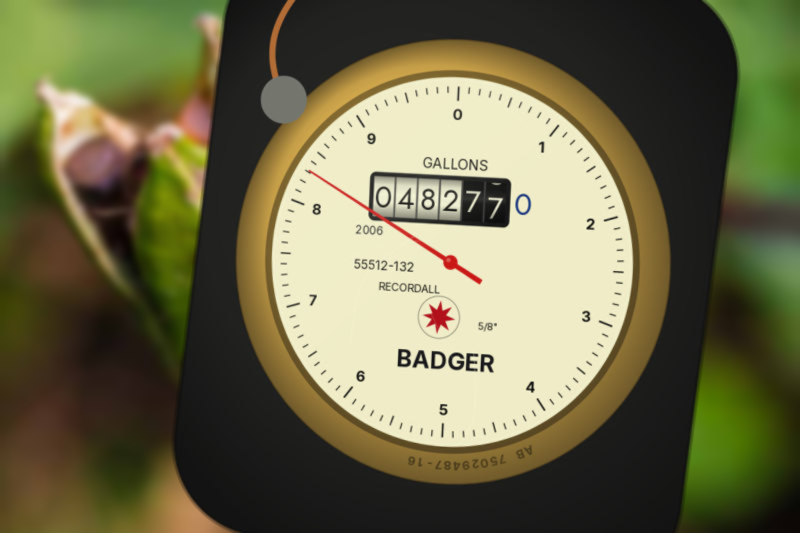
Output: gal 482768.3
